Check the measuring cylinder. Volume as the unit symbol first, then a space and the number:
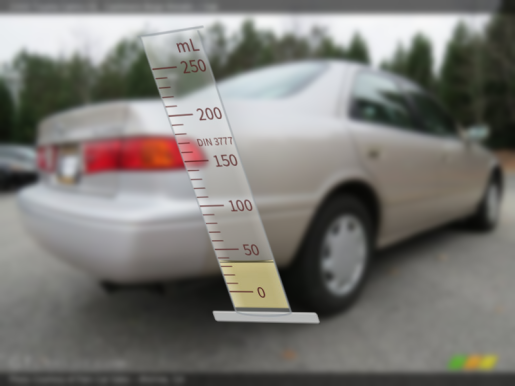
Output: mL 35
